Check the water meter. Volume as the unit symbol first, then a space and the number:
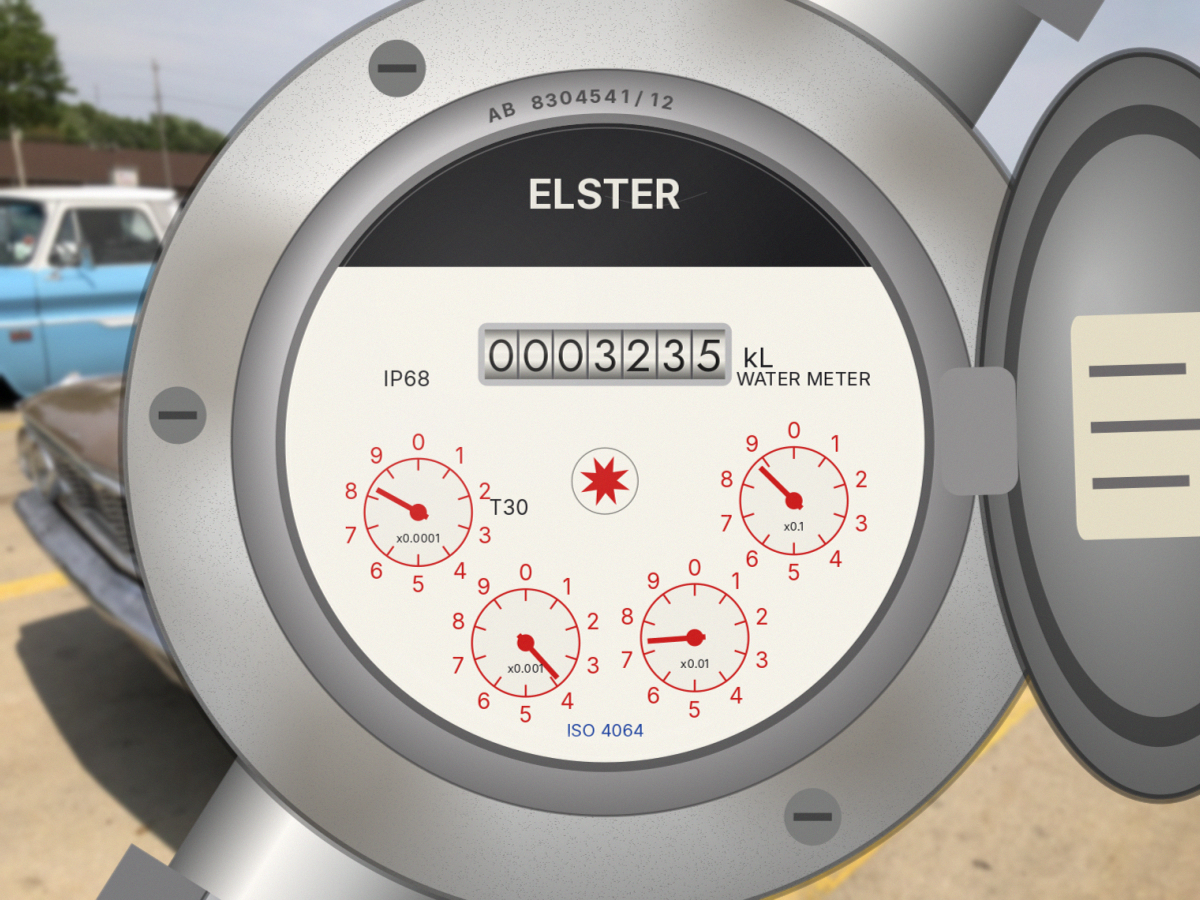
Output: kL 3235.8738
